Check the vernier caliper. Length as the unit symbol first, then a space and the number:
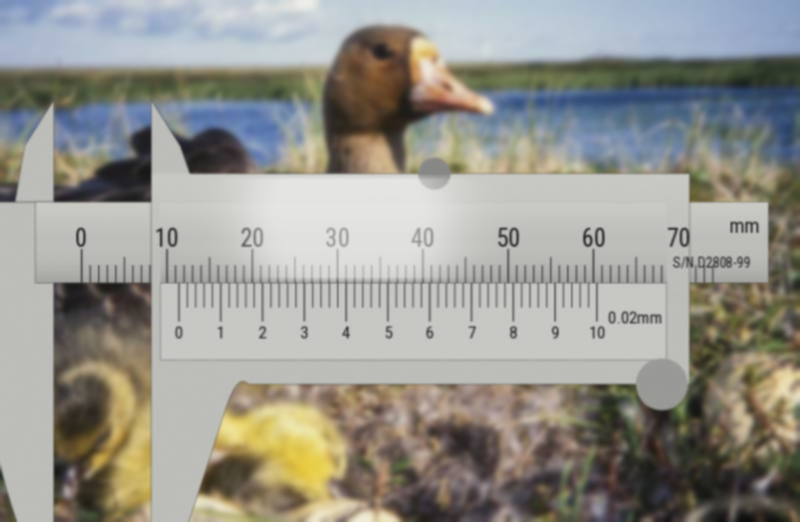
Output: mm 11.4
